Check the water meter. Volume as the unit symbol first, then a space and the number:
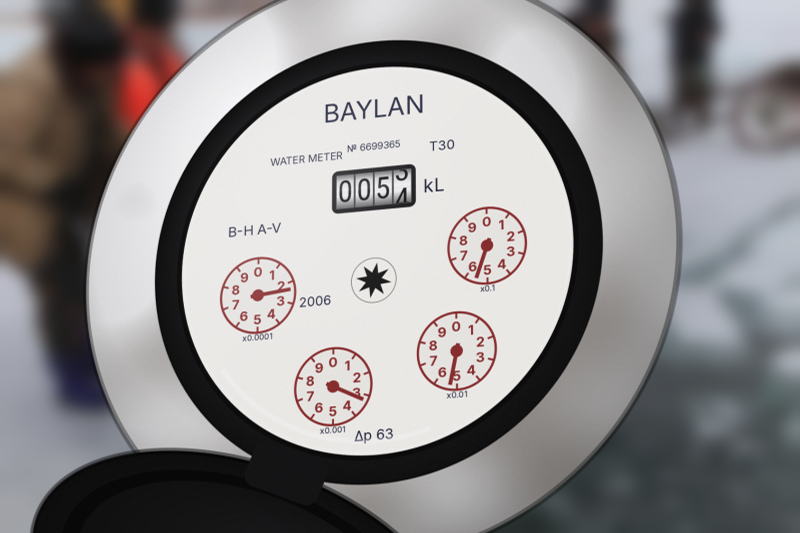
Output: kL 53.5532
